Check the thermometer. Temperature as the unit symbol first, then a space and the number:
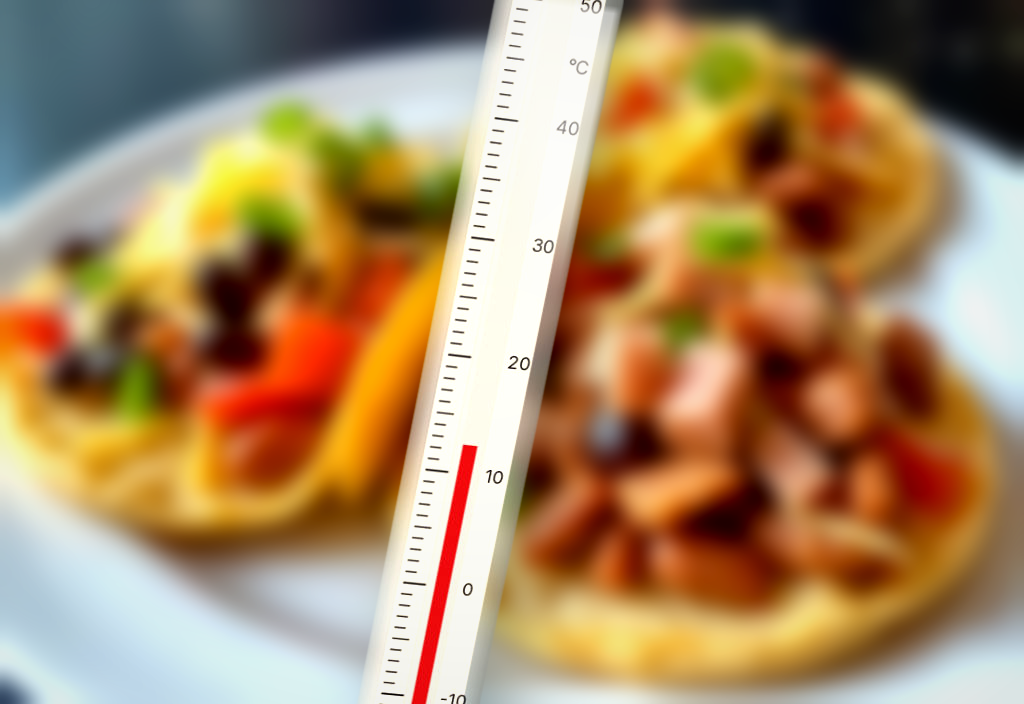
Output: °C 12.5
